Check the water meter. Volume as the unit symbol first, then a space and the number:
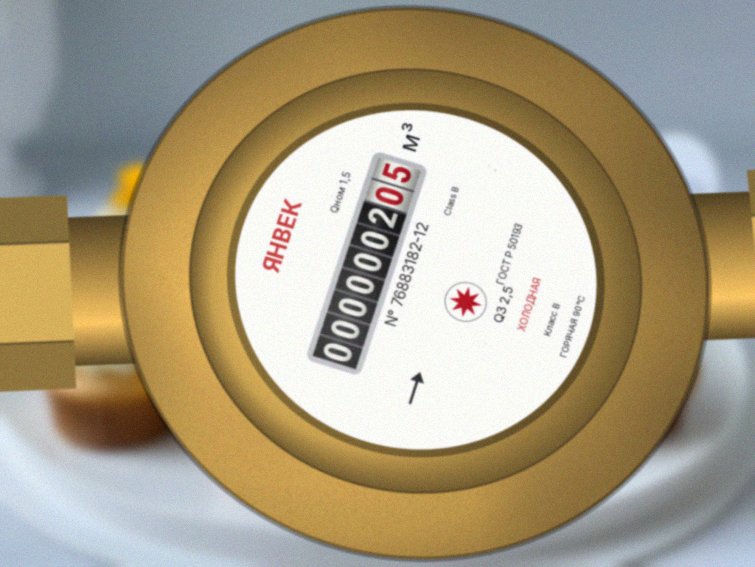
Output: m³ 2.05
